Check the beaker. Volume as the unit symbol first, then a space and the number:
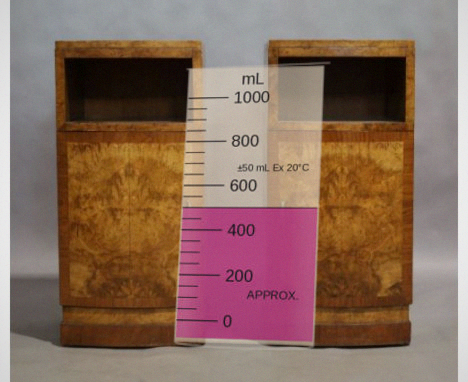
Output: mL 500
